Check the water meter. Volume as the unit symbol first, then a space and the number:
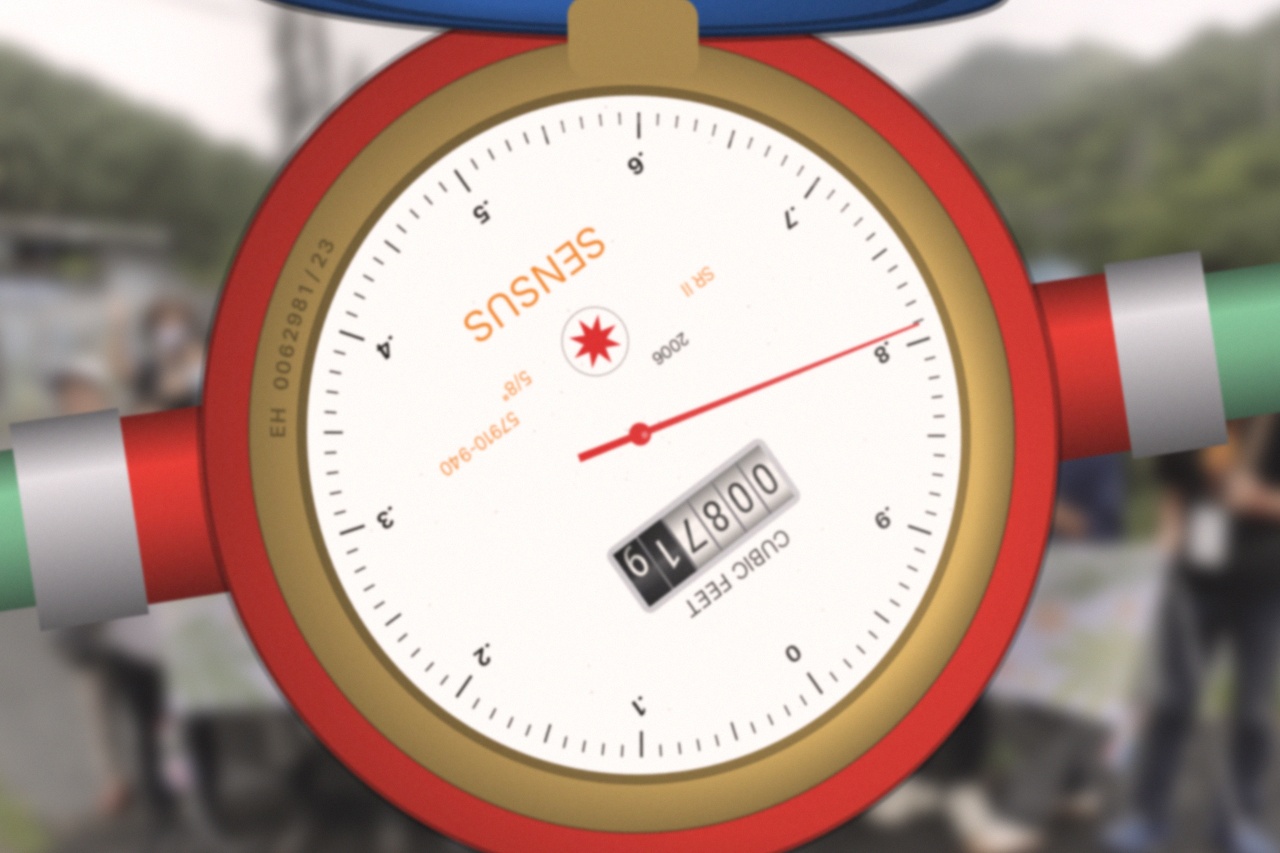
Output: ft³ 8718.79
